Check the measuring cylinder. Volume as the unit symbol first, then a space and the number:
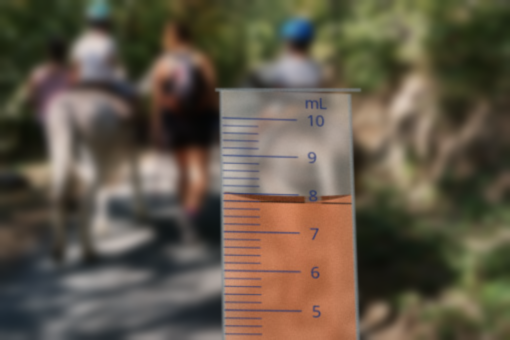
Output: mL 7.8
